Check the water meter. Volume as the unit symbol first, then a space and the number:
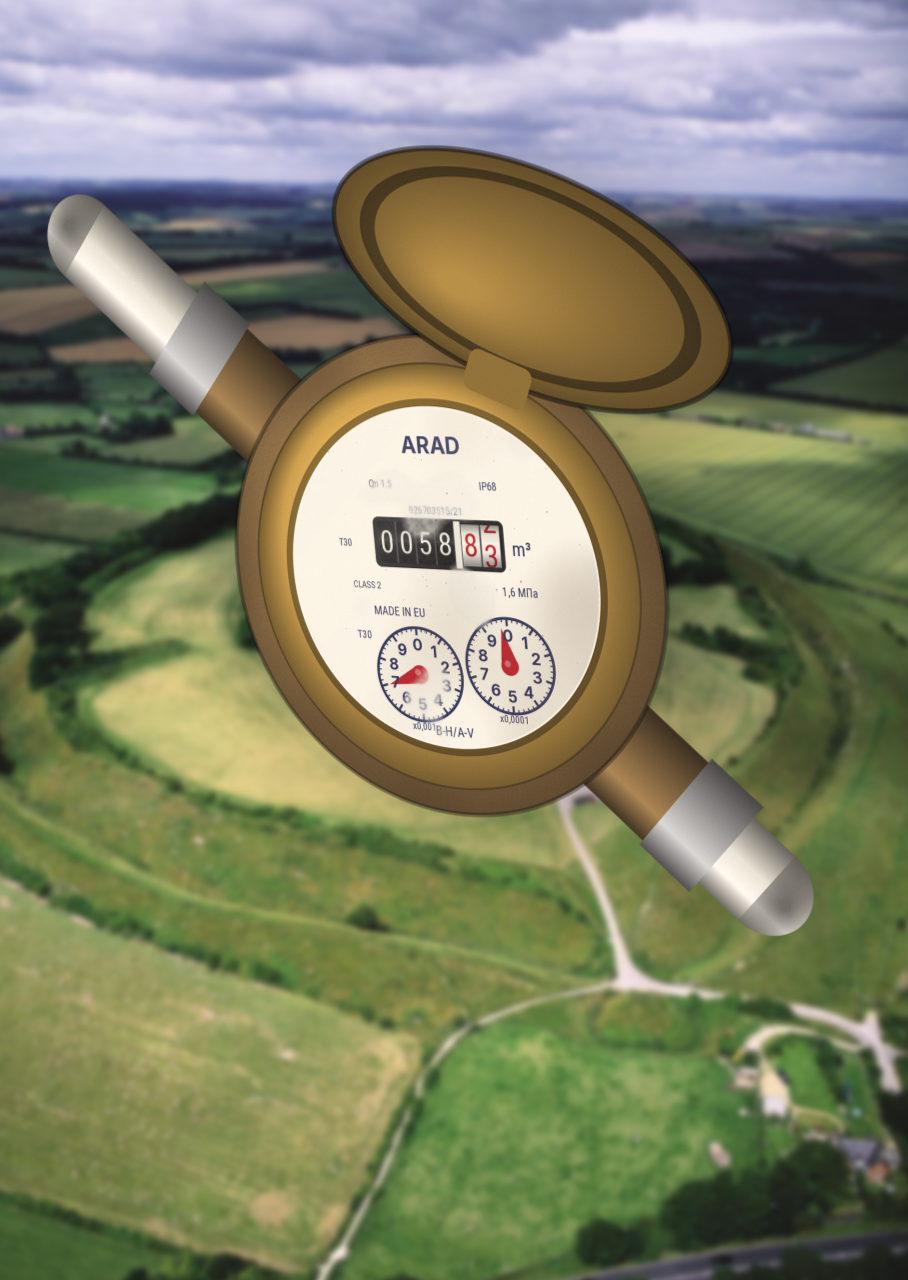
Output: m³ 58.8269
